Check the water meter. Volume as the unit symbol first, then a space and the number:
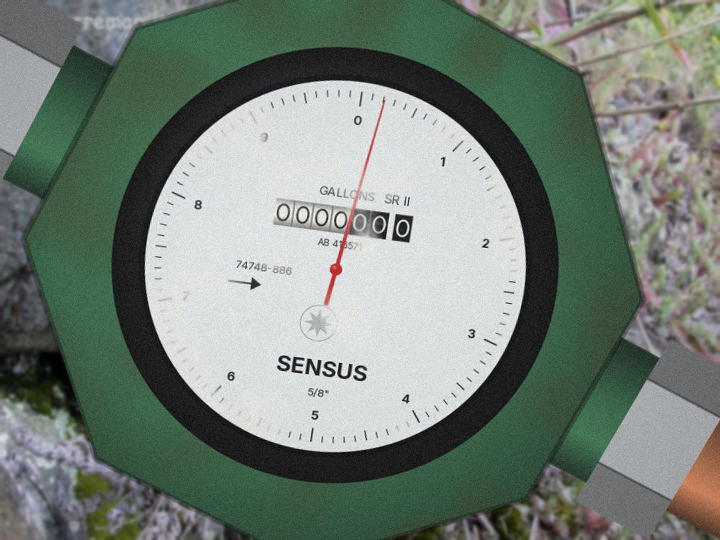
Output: gal 0.2
